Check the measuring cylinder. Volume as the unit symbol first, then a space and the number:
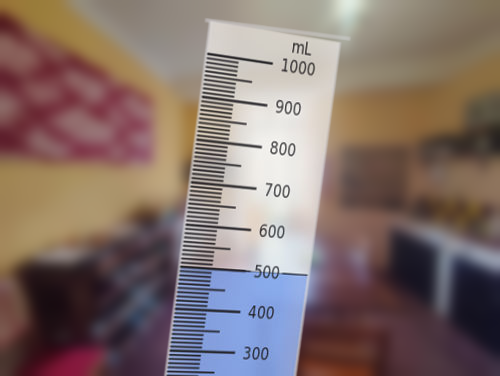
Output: mL 500
